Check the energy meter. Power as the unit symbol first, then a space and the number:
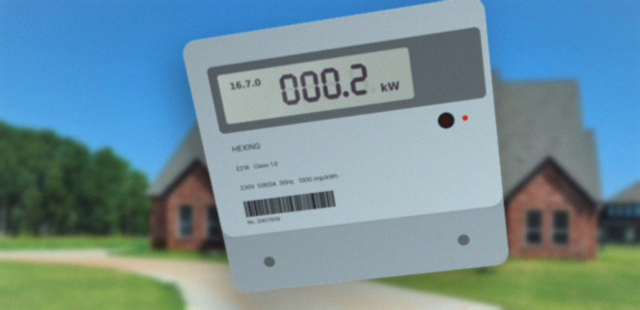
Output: kW 0.2
